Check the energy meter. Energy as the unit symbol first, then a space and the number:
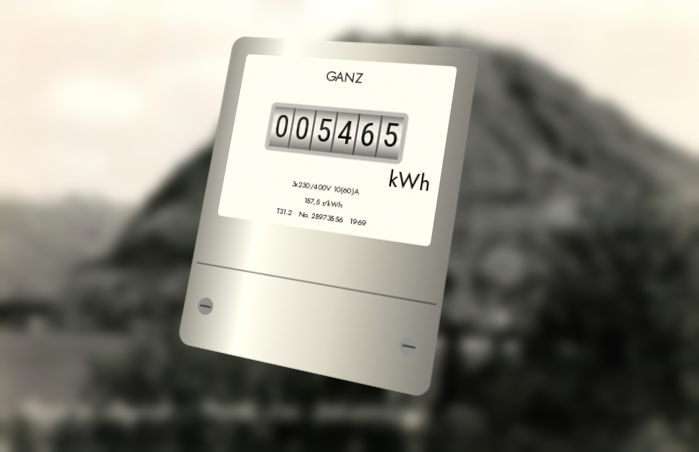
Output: kWh 5465
